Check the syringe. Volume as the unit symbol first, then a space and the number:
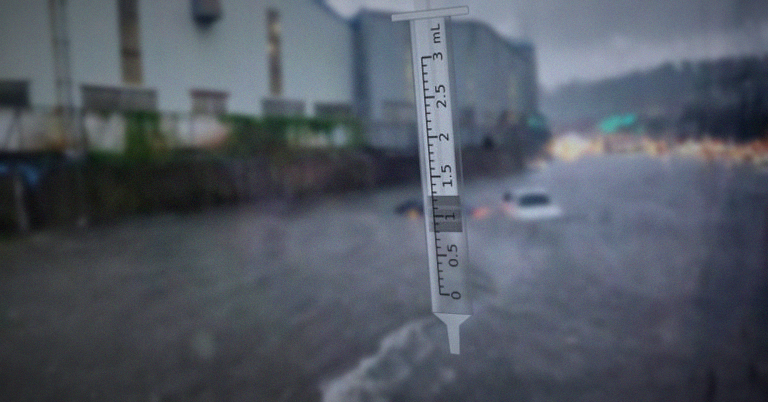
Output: mL 0.8
